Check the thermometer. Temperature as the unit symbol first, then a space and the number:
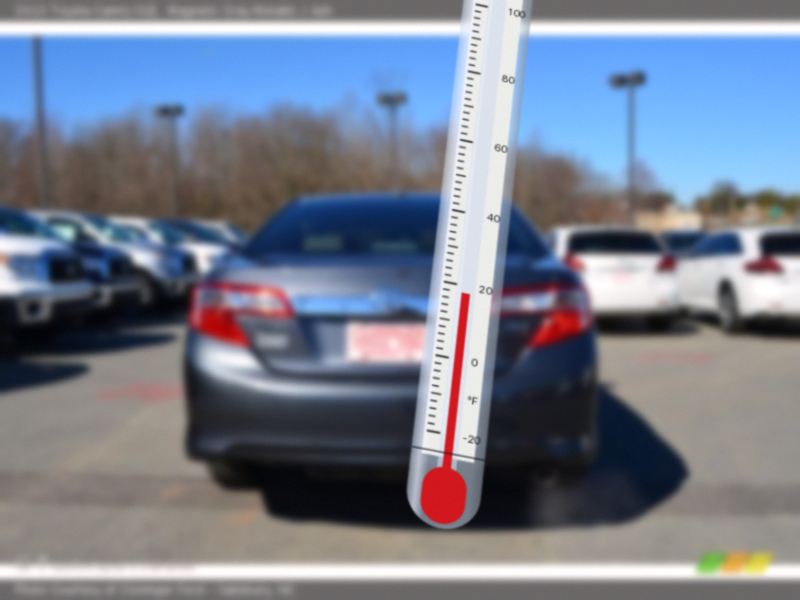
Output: °F 18
